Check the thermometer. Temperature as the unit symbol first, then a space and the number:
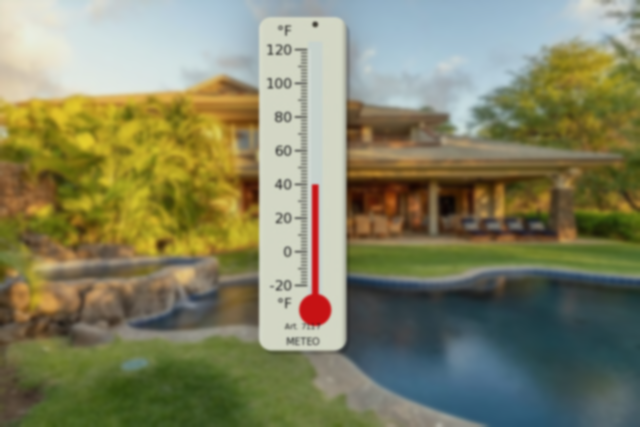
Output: °F 40
